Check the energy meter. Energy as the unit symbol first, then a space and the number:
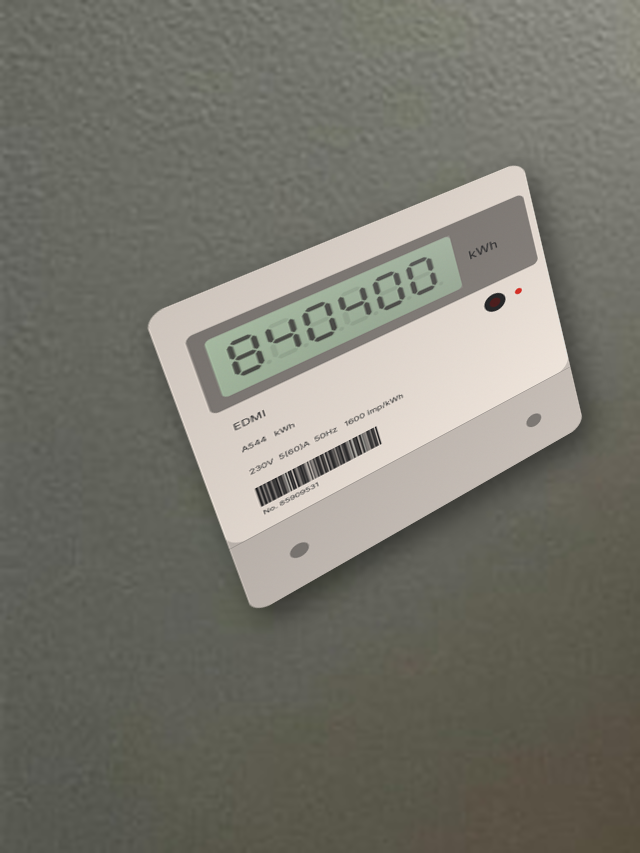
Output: kWh 840400
